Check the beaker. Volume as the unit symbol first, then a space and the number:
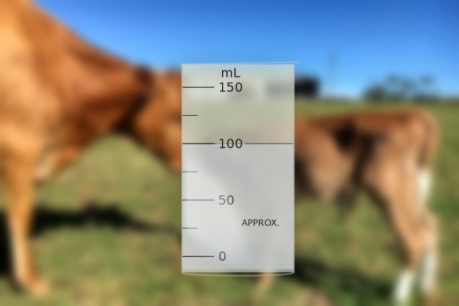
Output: mL 100
